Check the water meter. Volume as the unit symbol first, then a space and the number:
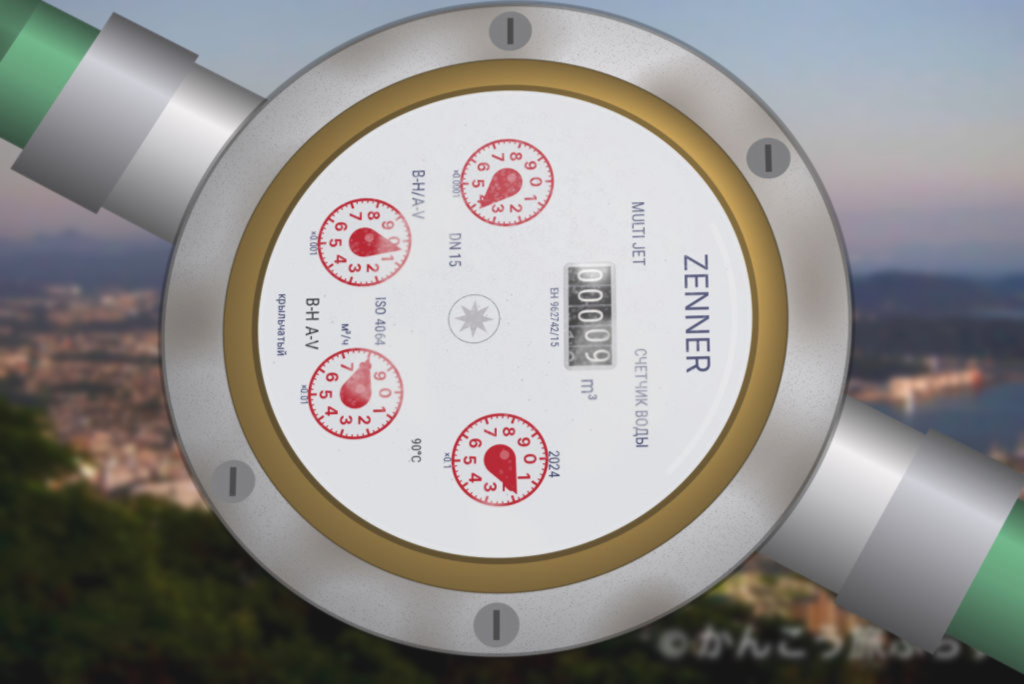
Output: m³ 9.1803
